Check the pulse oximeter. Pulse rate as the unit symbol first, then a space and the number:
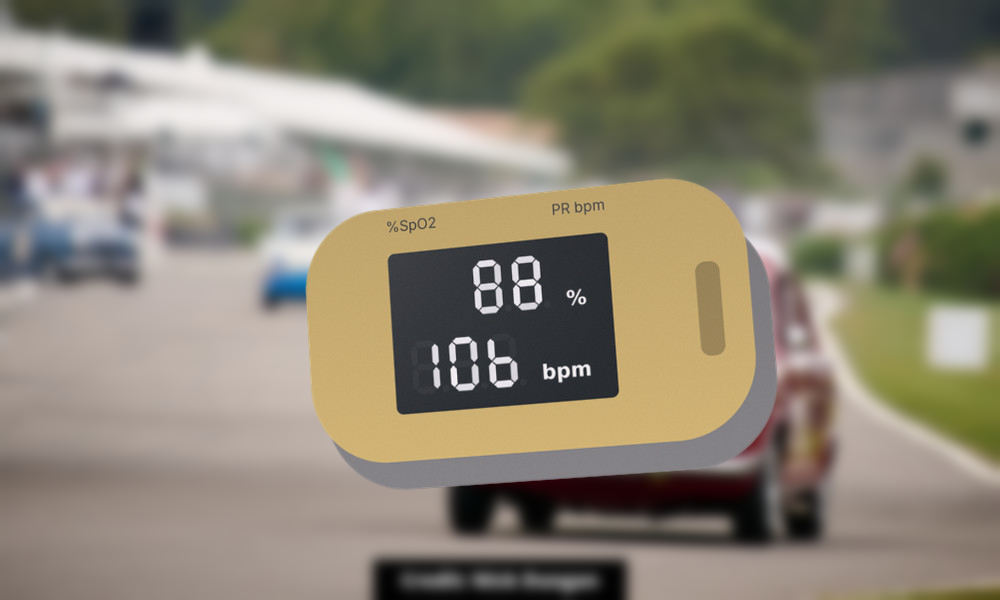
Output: bpm 106
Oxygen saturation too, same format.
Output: % 88
